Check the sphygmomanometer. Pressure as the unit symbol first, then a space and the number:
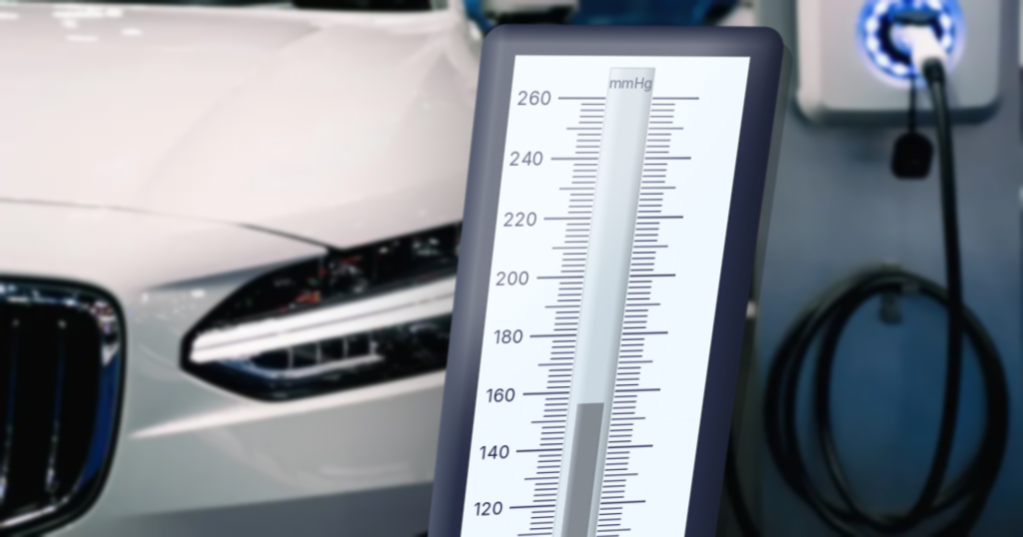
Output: mmHg 156
